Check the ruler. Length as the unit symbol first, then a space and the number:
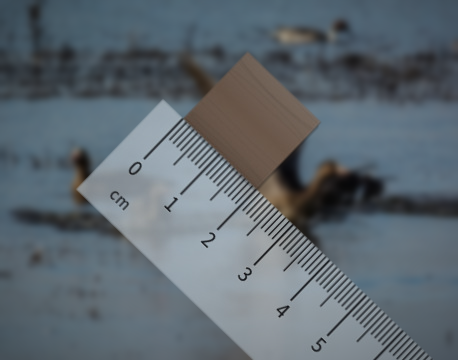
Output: cm 2
